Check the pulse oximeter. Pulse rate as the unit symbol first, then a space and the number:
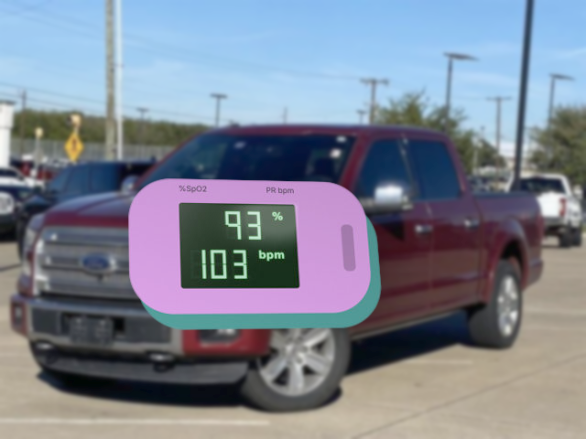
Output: bpm 103
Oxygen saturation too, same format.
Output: % 93
